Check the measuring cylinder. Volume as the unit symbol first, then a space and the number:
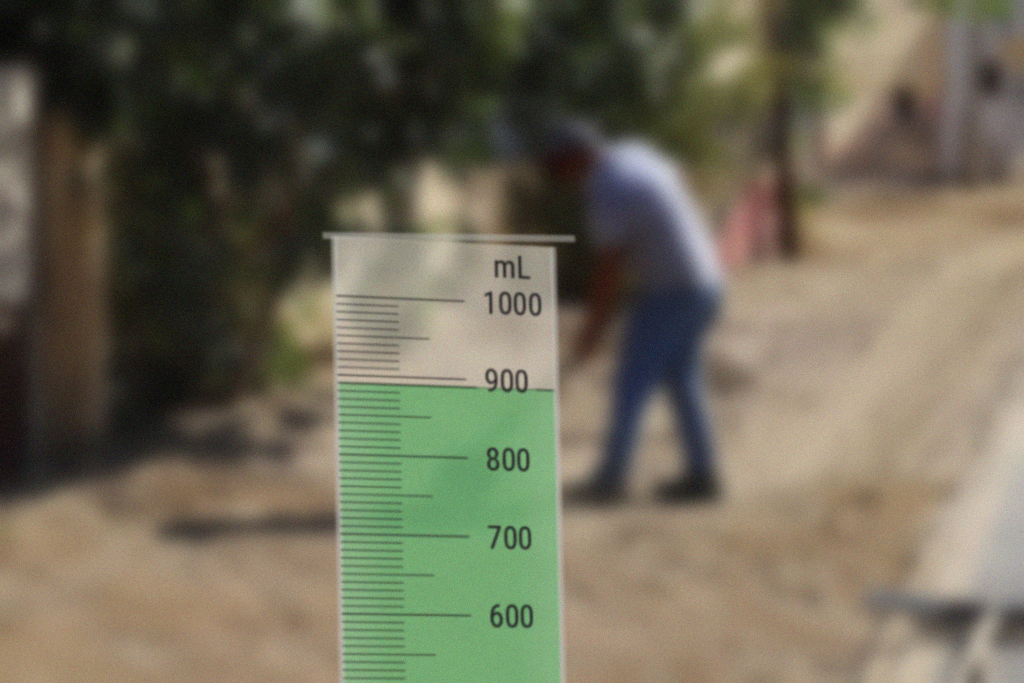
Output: mL 890
